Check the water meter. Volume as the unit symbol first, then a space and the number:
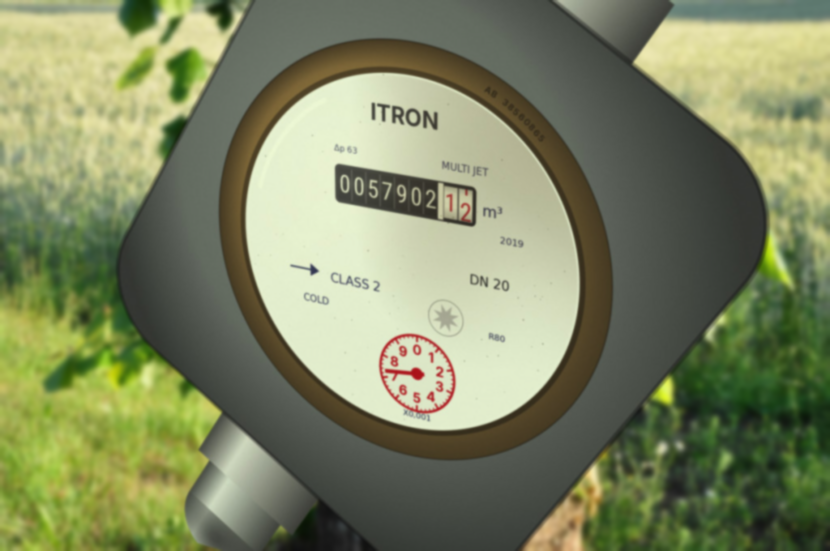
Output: m³ 57902.117
